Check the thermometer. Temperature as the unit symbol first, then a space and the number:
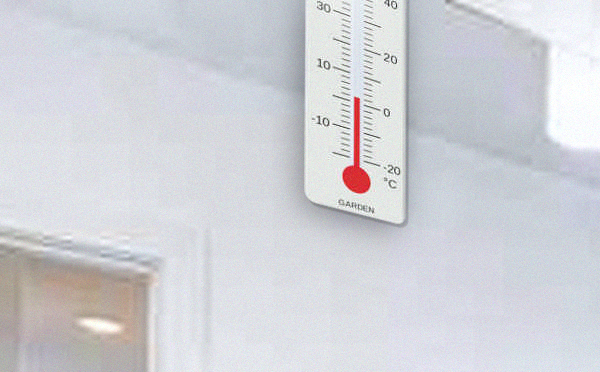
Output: °C 2
